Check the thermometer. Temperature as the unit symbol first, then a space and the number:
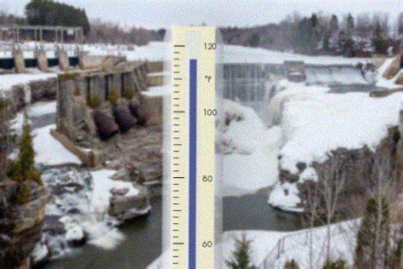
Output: °F 116
